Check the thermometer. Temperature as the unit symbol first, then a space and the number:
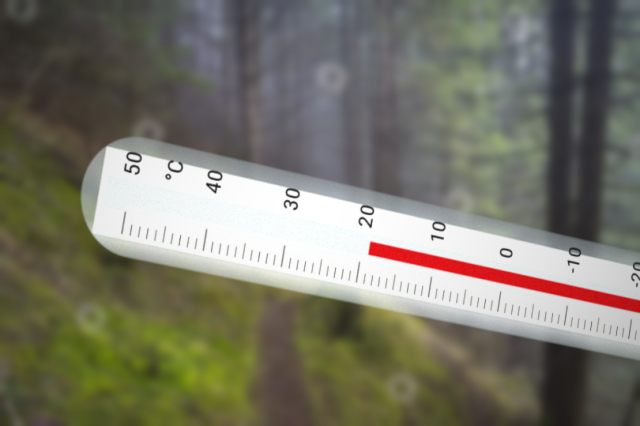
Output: °C 19
